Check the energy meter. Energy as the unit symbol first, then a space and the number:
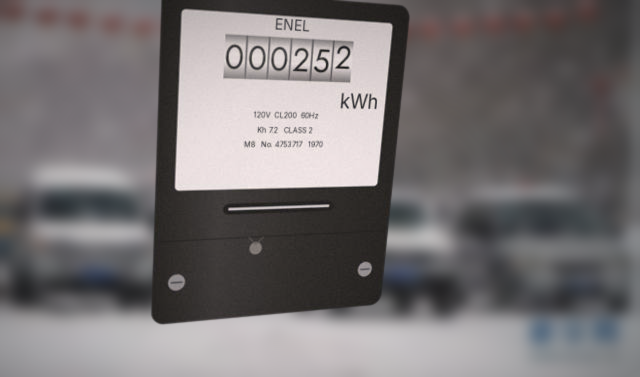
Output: kWh 252
